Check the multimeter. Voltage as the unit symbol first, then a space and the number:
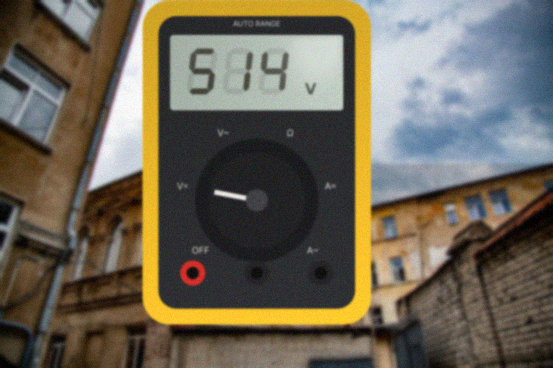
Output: V 514
